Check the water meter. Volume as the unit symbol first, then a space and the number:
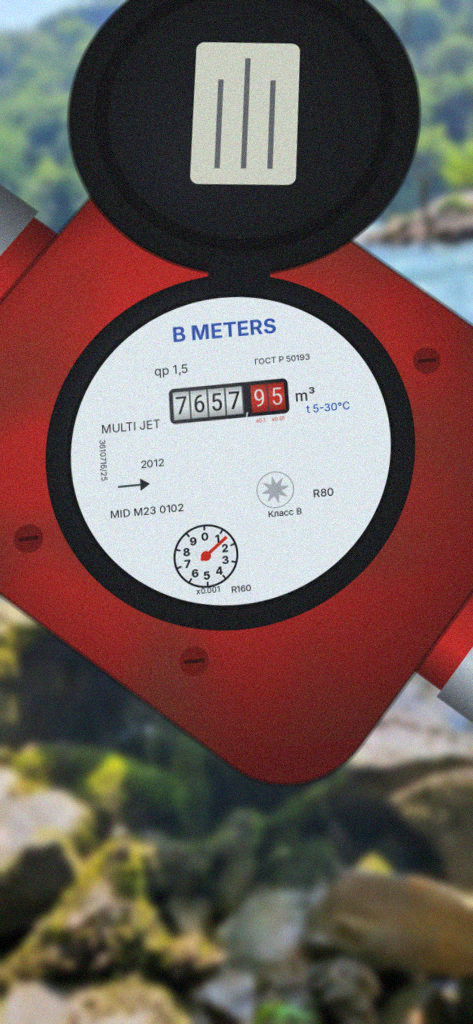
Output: m³ 7657.951
